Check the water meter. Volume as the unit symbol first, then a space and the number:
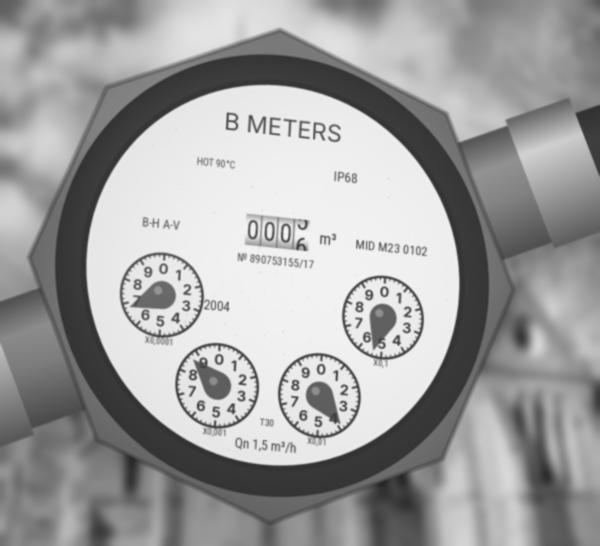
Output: m³ 5.5386
